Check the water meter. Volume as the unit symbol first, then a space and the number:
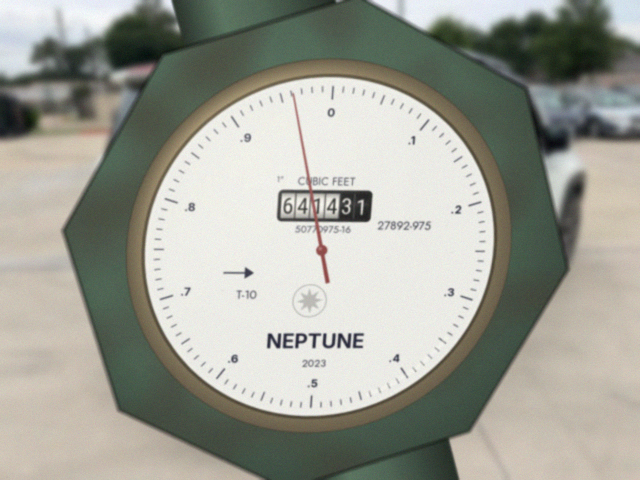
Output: ft³ 641430.96
